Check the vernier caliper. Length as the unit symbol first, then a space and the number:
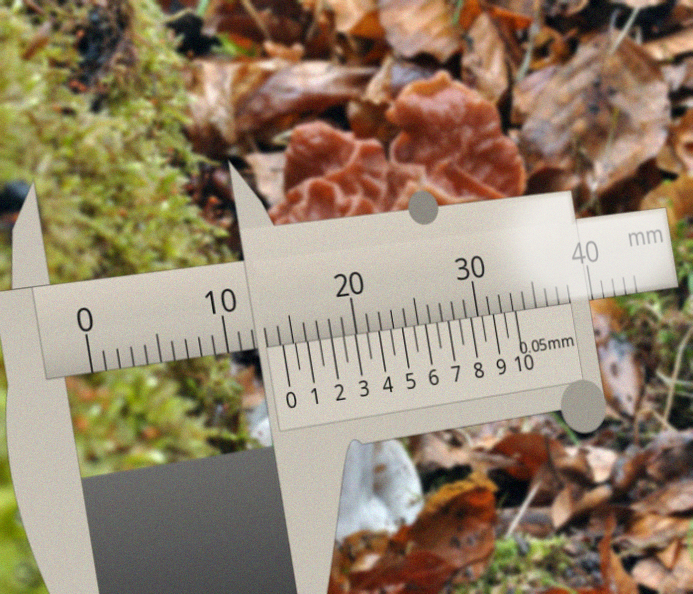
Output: mm 14.2
